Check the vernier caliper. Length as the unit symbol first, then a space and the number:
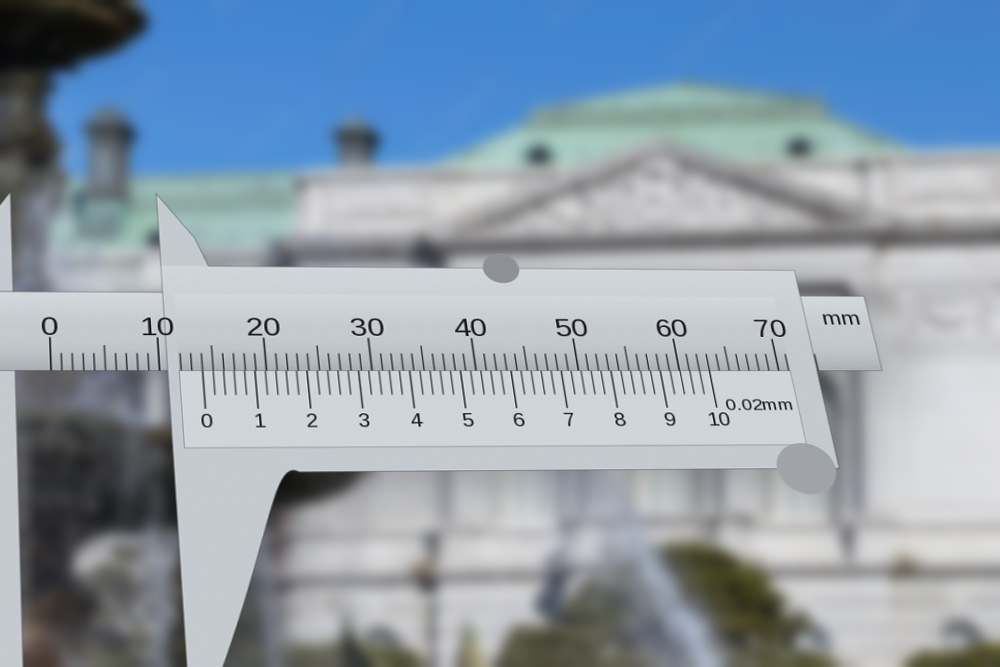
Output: mm 14.0
